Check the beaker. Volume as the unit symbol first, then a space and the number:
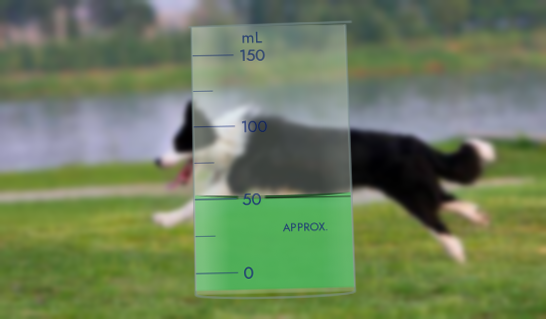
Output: mL 50
